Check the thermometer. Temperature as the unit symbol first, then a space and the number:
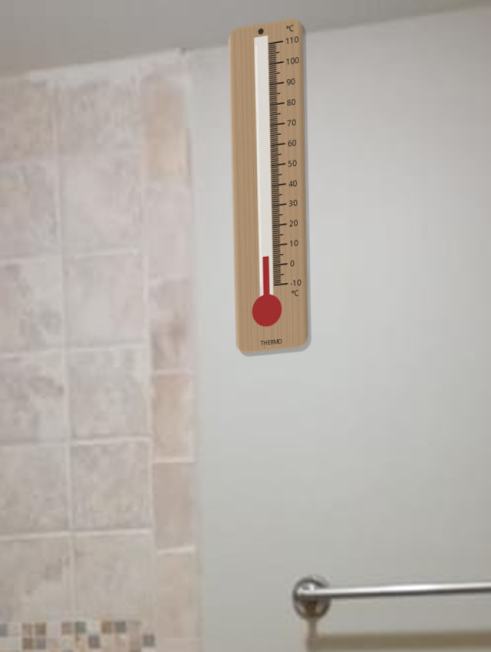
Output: °C 5
